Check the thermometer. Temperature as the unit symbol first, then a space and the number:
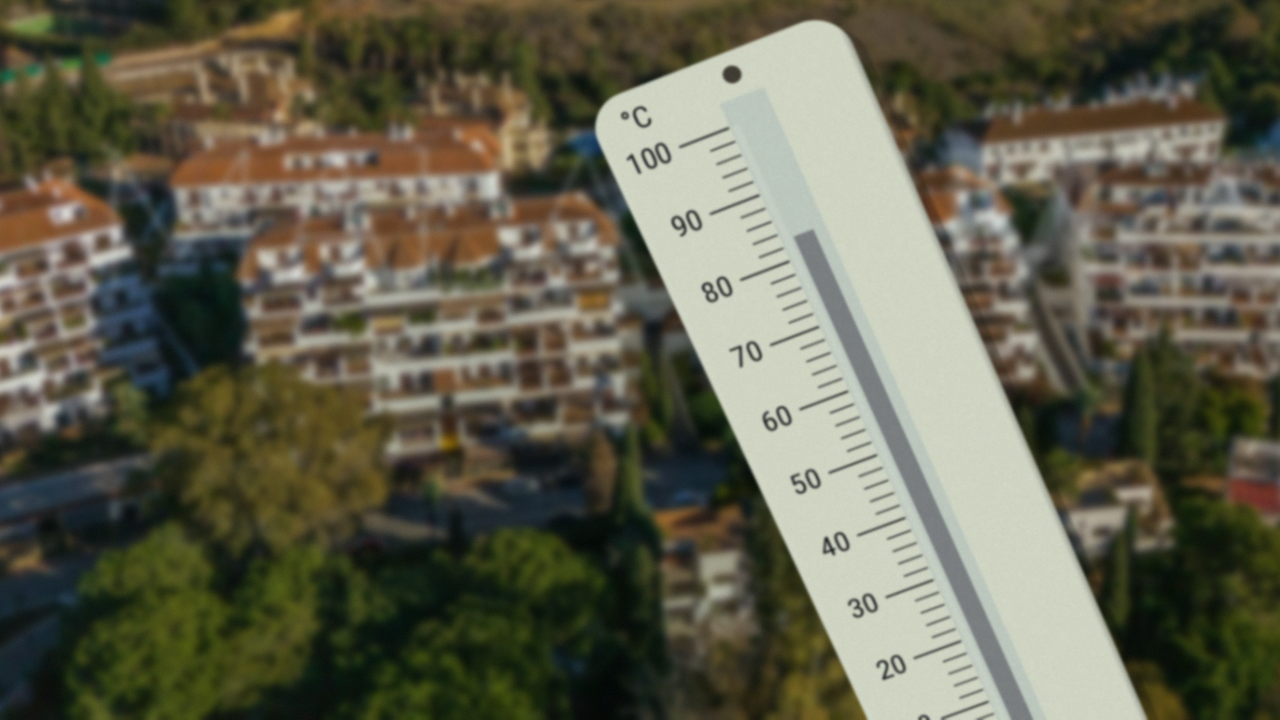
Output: °C 83
